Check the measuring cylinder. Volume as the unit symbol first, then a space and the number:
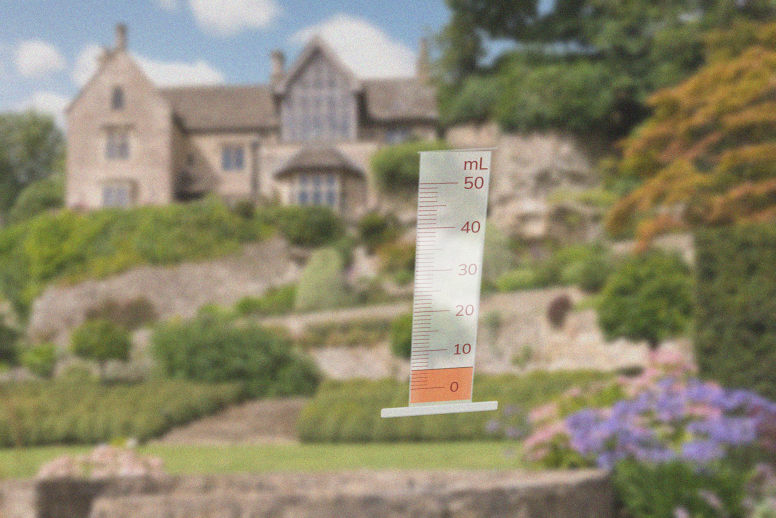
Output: mL 5
